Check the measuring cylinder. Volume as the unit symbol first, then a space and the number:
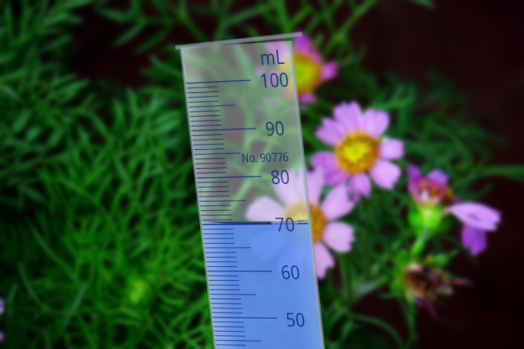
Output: mL 70
